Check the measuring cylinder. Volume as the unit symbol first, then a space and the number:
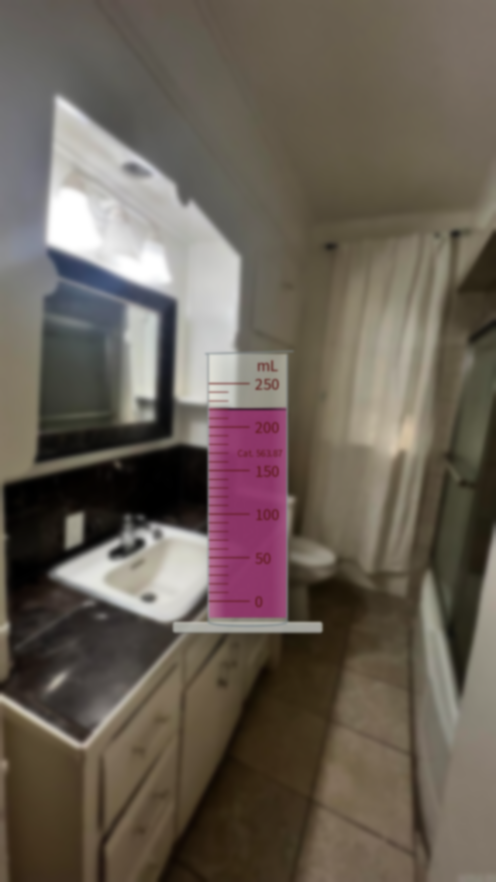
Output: mL 220
